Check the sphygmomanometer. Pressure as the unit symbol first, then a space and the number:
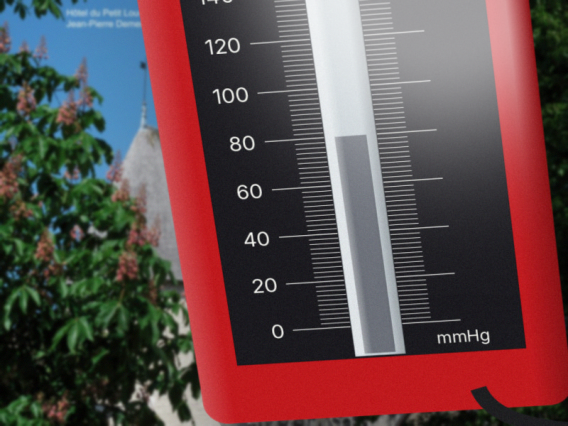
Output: mmHg 80
